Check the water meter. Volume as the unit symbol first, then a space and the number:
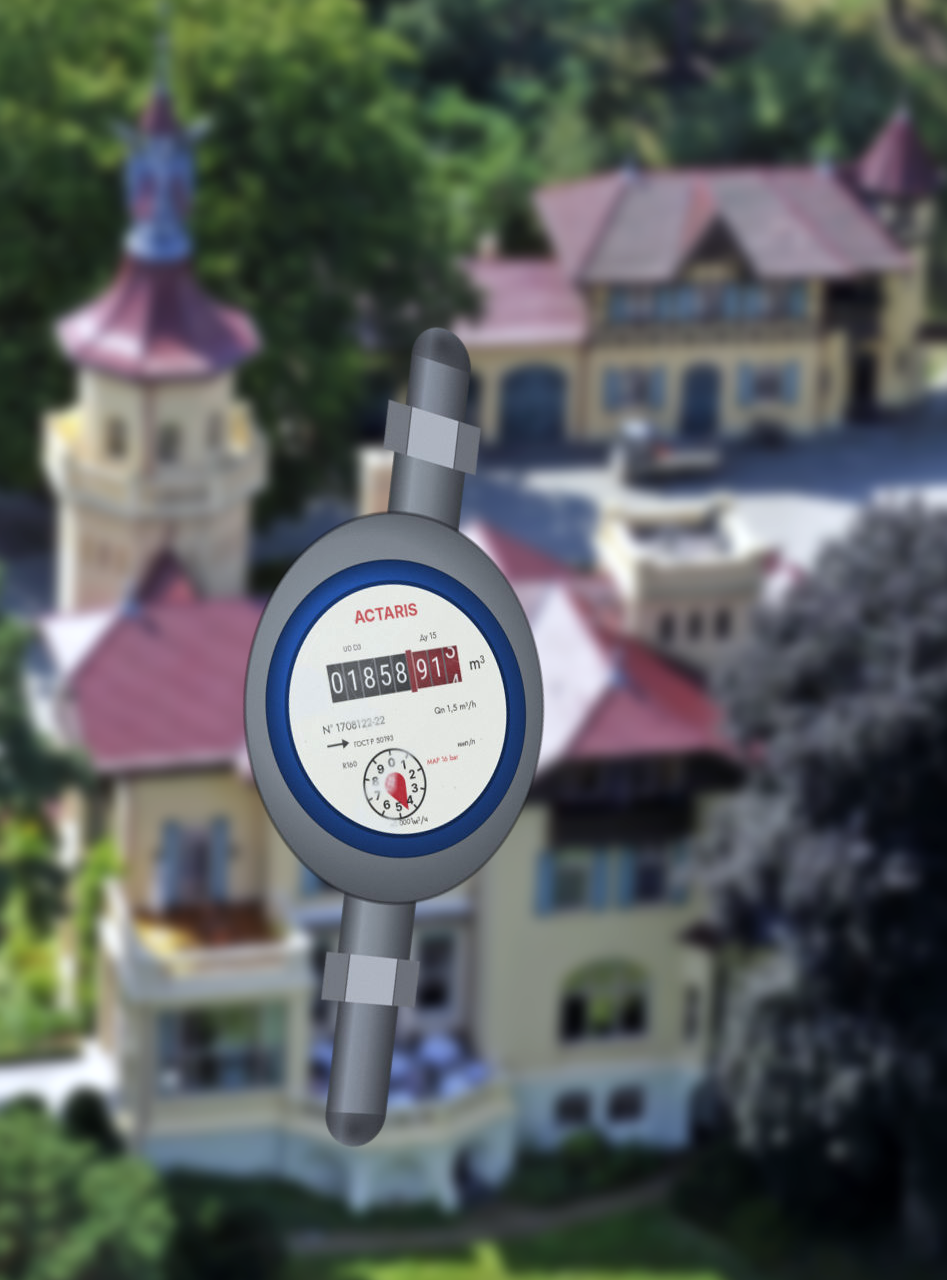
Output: m³ 1858.9134
